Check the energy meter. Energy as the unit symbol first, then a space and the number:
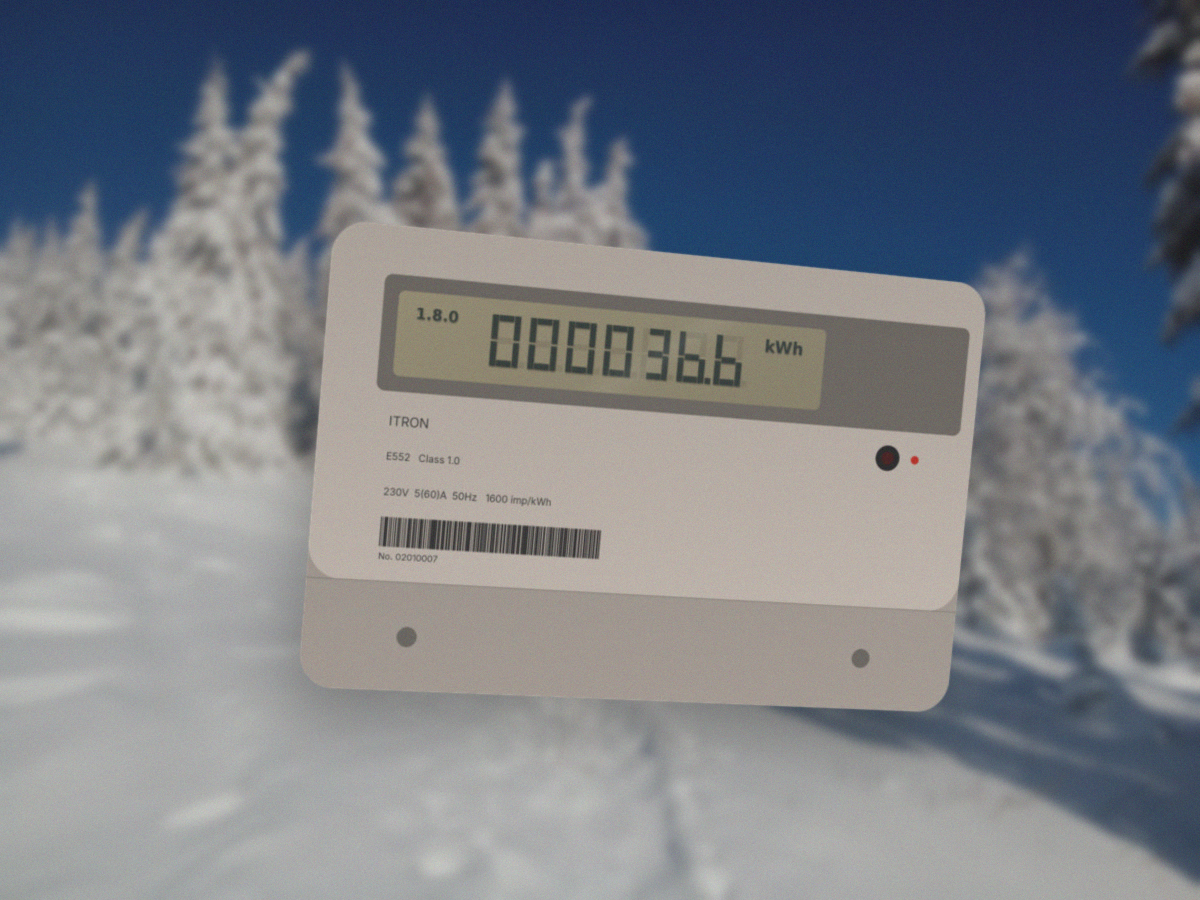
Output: kWh 36.6
